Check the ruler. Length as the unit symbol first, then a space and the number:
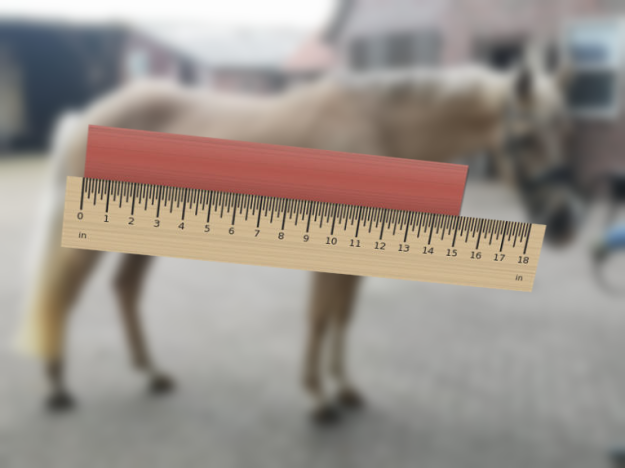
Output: in 15
